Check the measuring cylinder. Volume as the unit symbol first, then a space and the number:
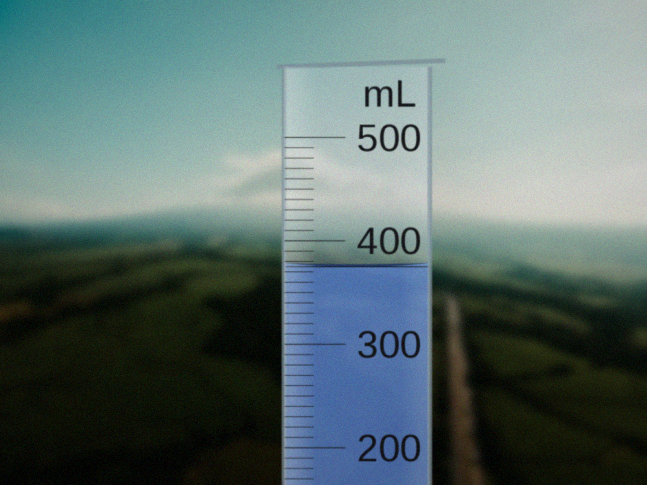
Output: mL 375
